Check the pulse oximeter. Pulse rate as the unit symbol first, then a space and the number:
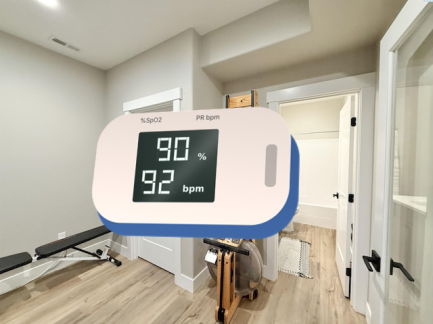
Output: bpm 92
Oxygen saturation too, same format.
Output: % 90
